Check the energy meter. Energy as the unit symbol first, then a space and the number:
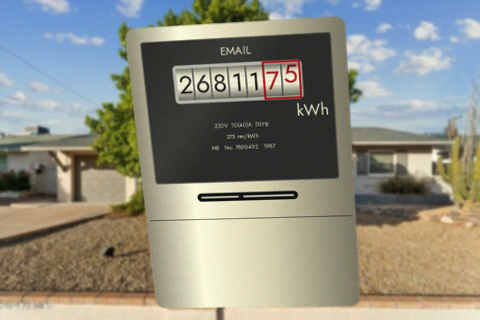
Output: kWh 26811.75
